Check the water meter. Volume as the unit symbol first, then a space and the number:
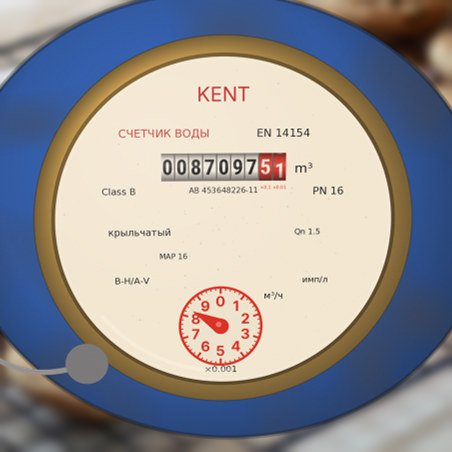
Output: m³ 87097.508
